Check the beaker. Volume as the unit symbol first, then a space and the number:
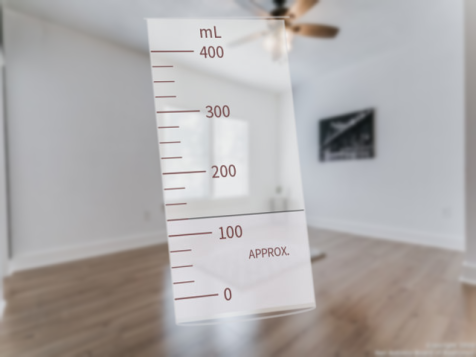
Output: mL 125
